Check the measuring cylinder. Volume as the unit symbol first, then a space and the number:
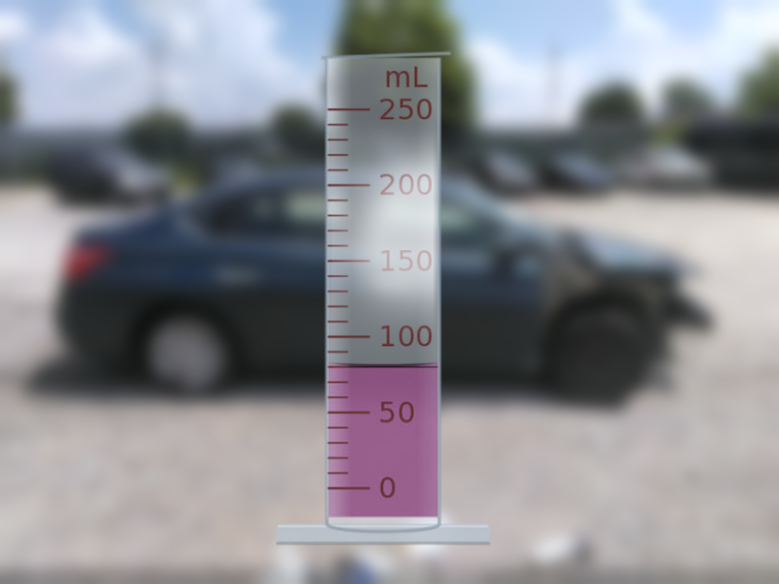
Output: mL 80
